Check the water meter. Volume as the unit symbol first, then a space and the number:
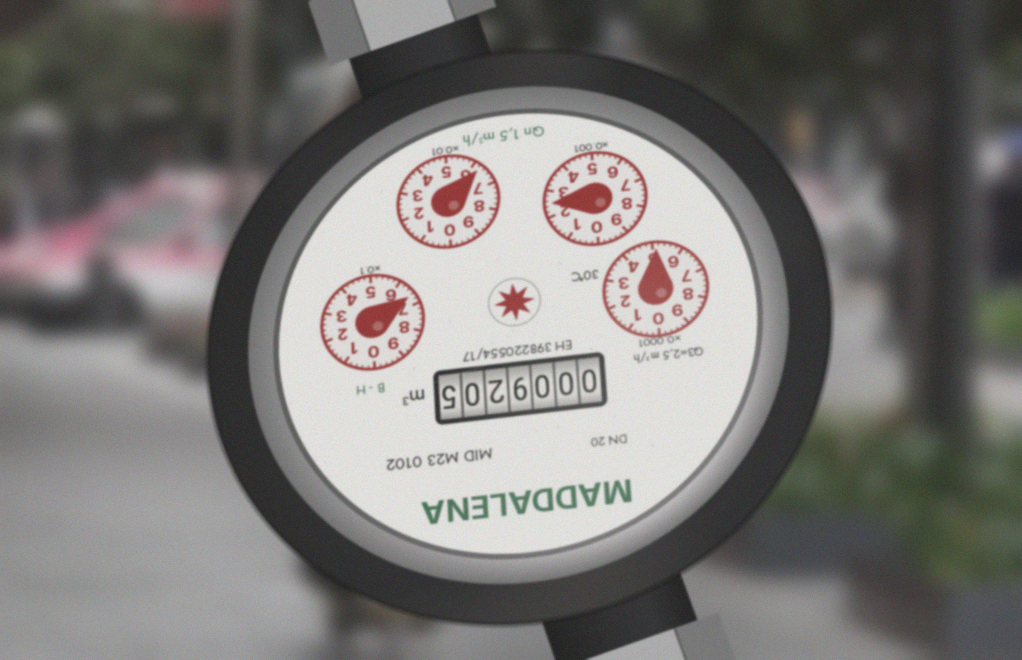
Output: m³ 9205.6625
